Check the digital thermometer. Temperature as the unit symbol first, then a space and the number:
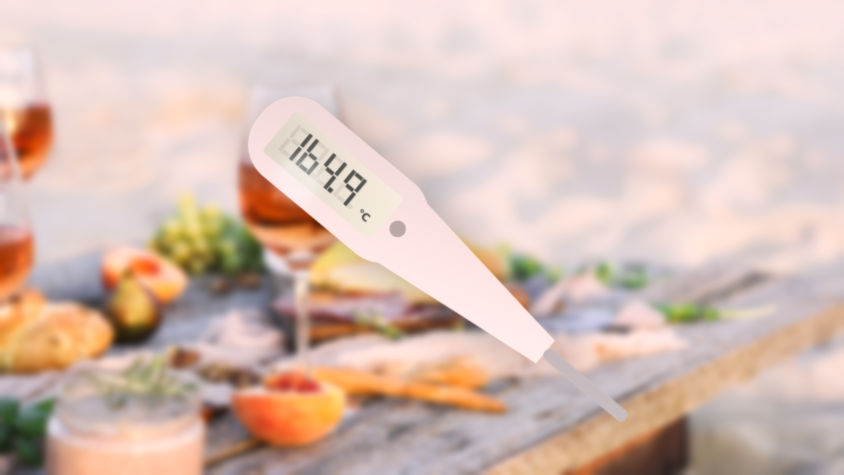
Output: °C 164.9
